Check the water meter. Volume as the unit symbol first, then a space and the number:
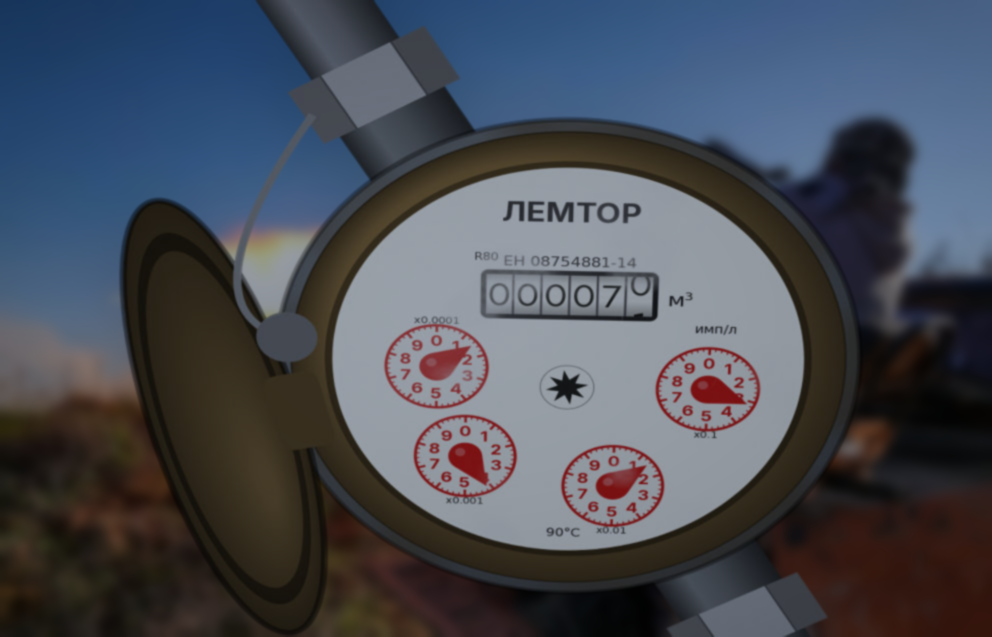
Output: m³ 70.3141
